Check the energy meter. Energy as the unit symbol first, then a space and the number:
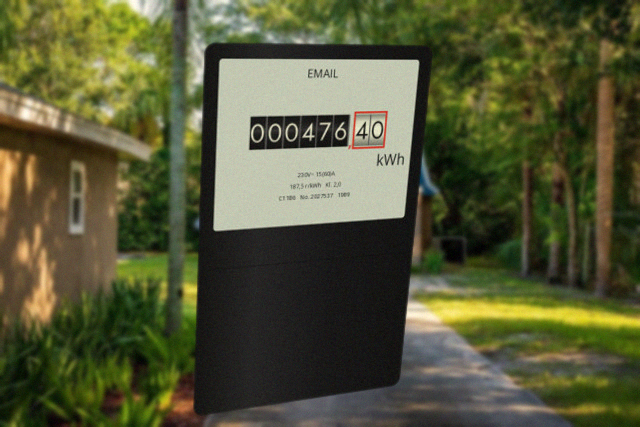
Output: kWh 476.40
